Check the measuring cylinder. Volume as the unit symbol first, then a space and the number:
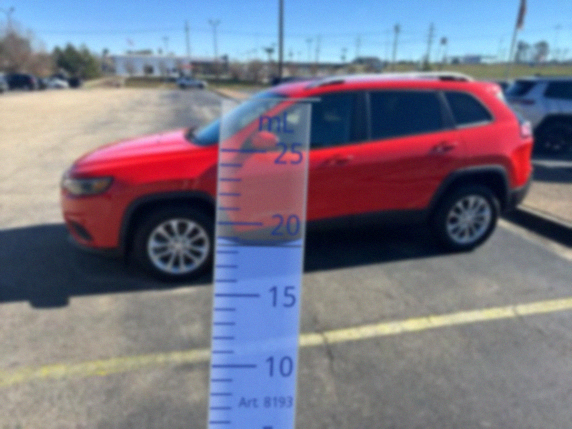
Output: mL 18.5
